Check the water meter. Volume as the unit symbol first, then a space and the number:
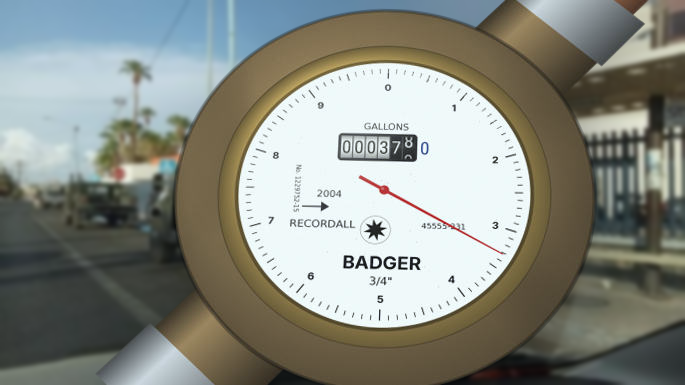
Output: gal 3783.3
